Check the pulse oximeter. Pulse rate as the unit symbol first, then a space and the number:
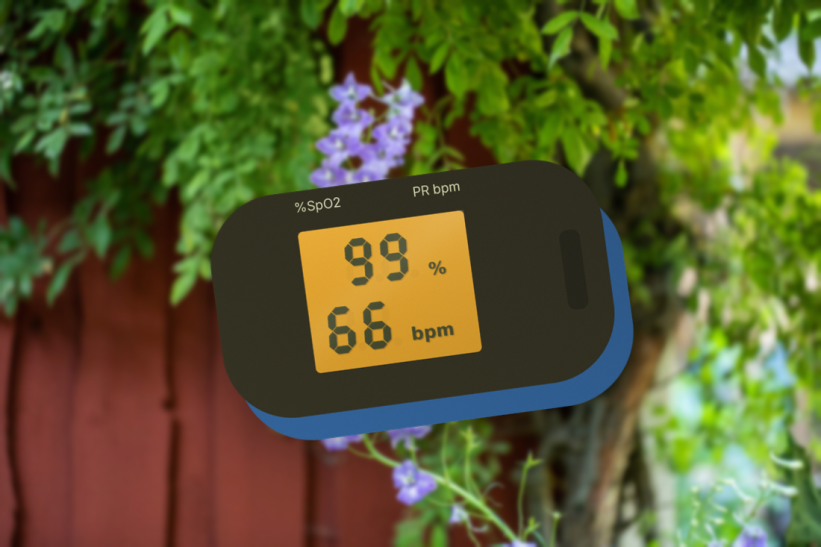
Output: bpm 66
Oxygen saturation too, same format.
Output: % 99
